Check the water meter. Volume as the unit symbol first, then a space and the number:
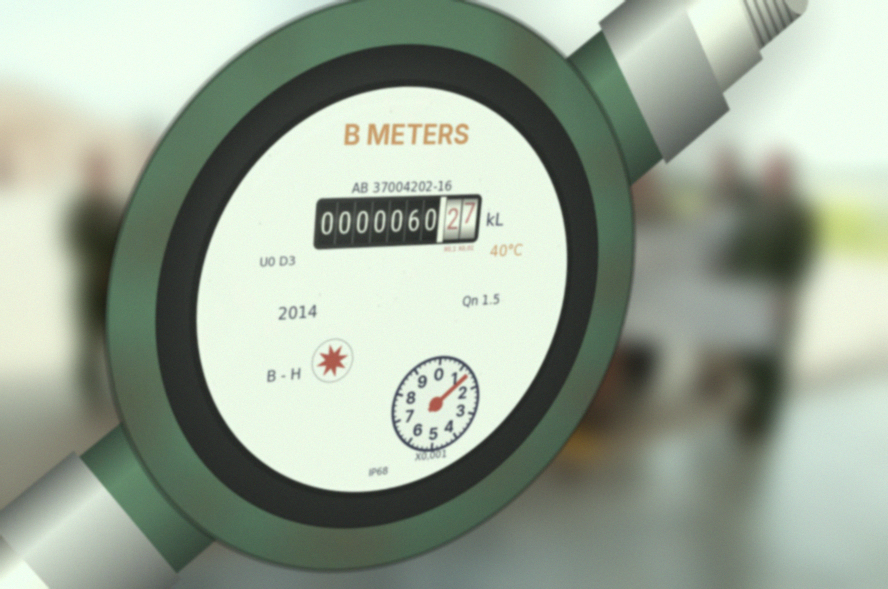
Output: kL 60.271
